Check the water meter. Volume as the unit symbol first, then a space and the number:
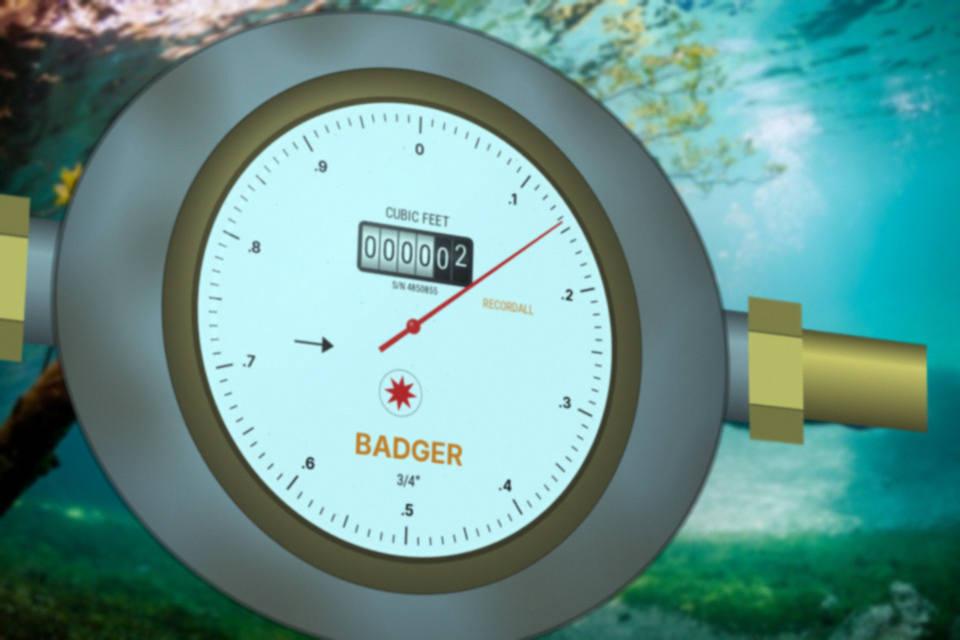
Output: ft³ 2.14
